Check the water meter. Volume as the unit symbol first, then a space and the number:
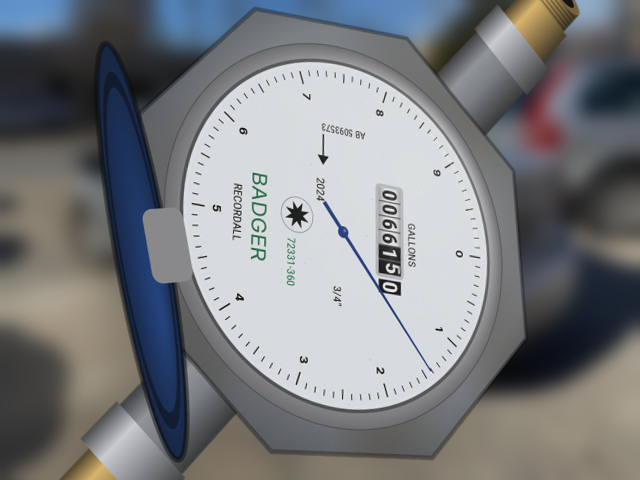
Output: gal 66151.4
